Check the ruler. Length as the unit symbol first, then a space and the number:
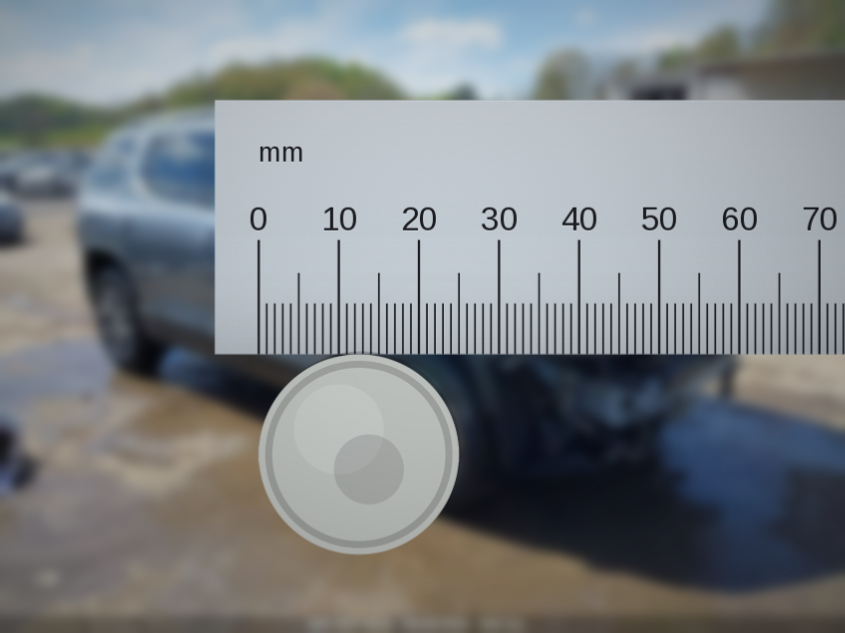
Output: mm 25
